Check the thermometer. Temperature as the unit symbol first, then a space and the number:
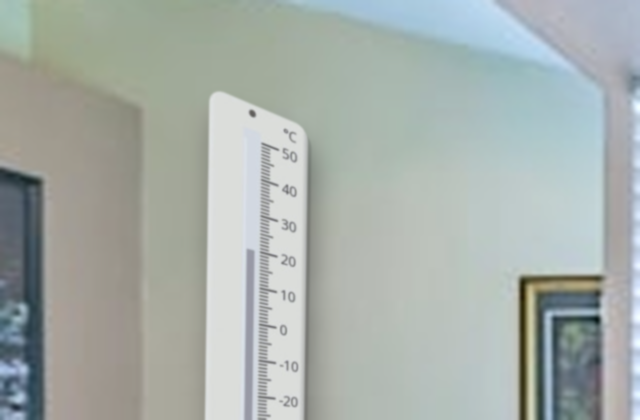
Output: °C 20
